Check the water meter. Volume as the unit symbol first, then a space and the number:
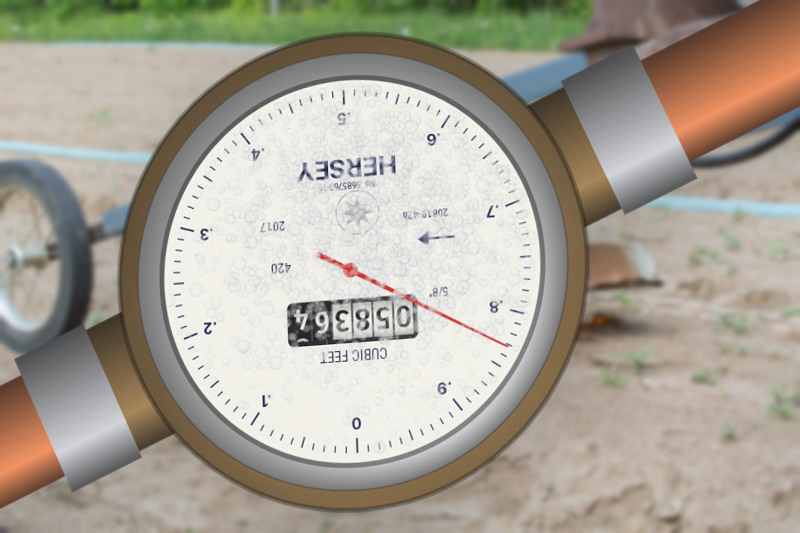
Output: ft³ 58363.83
